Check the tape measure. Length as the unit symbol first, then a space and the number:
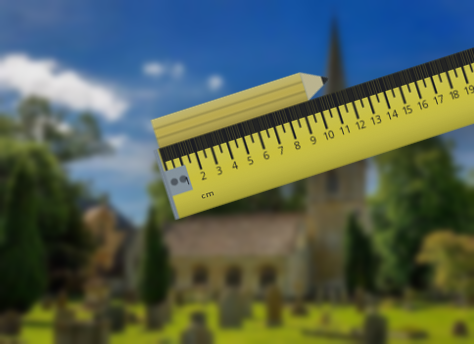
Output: cm 11
